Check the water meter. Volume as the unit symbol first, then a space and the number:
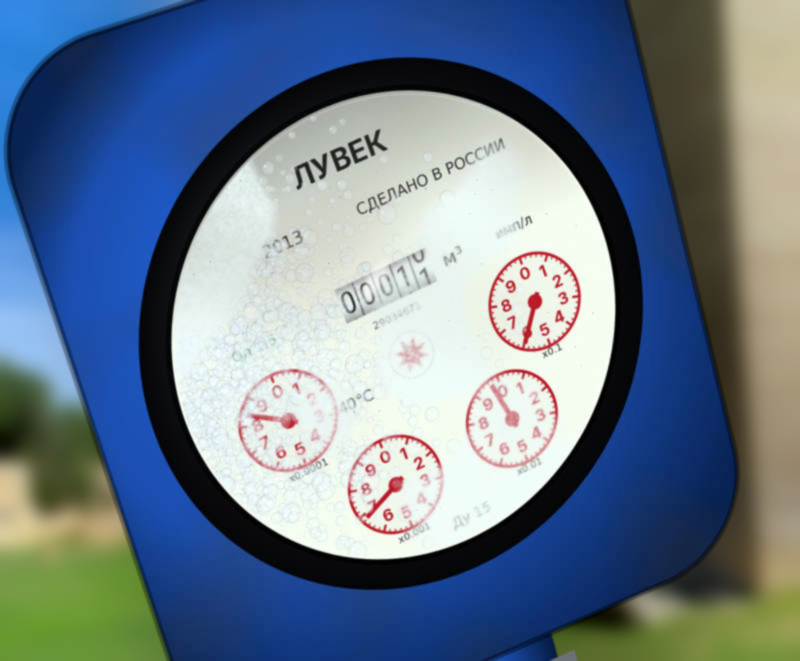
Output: m³ 10.5968
